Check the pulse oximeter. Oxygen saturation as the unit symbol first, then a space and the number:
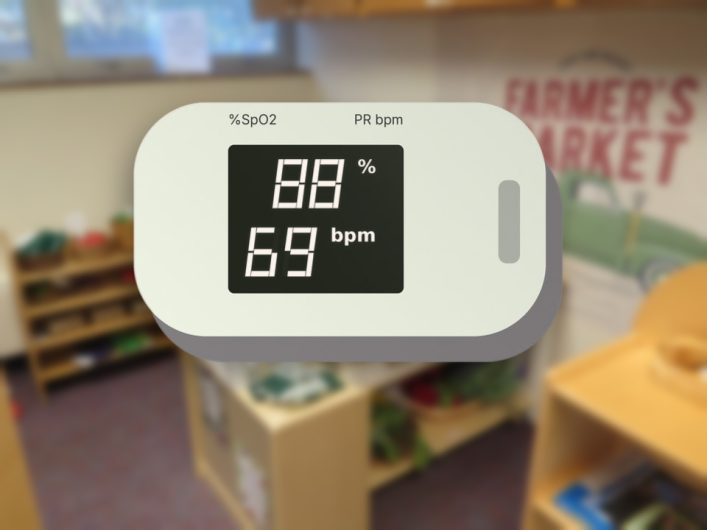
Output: % 88
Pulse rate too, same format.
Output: bpm 69
